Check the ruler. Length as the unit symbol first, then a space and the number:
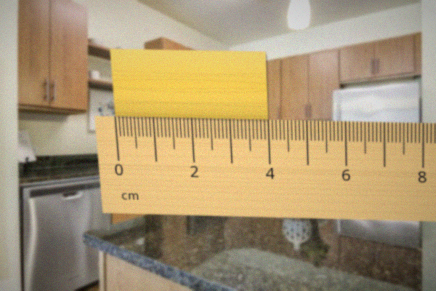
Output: cm 4
